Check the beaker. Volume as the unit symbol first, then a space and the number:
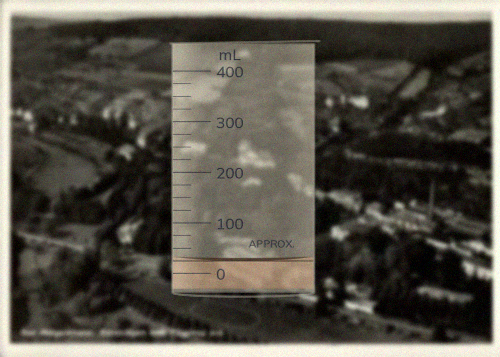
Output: mL 25
